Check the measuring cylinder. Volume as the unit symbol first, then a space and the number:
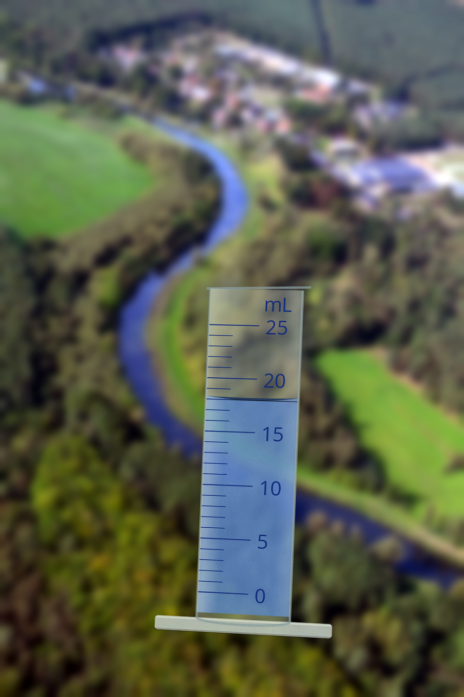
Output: mL 18
